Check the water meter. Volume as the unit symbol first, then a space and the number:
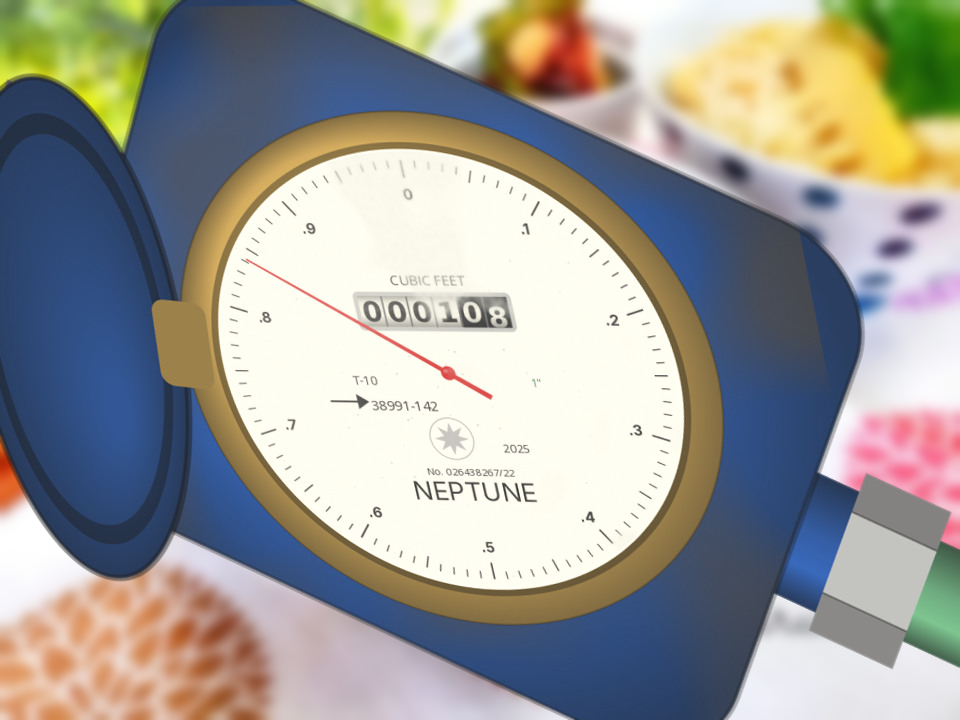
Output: ft³ 107.84
